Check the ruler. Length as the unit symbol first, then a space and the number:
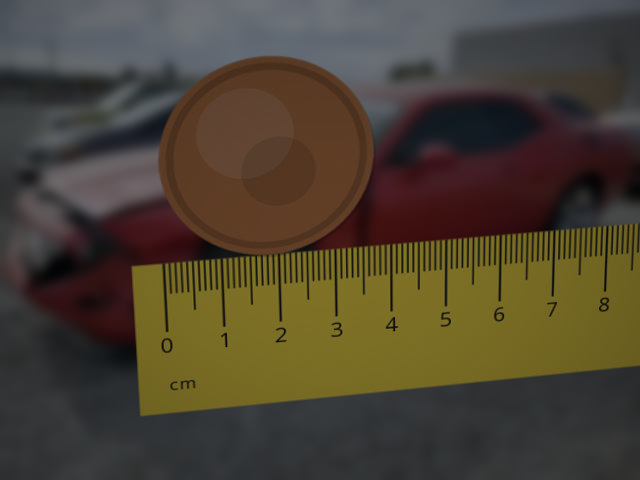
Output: cm 3.7
